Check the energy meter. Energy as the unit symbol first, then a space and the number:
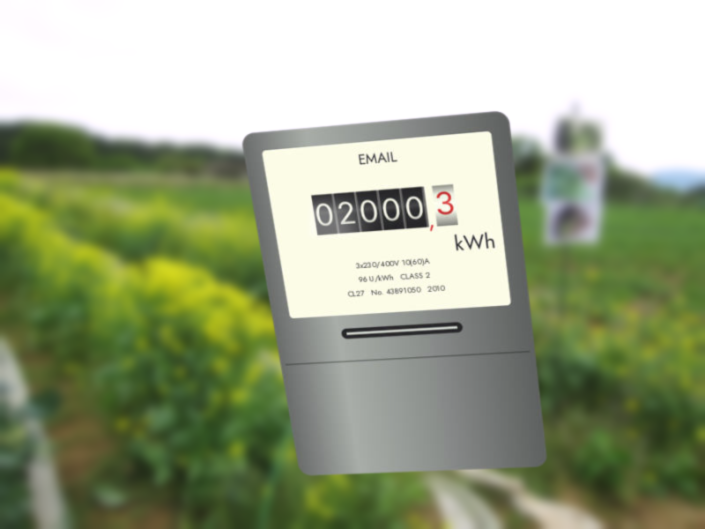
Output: kWh 2000.3
